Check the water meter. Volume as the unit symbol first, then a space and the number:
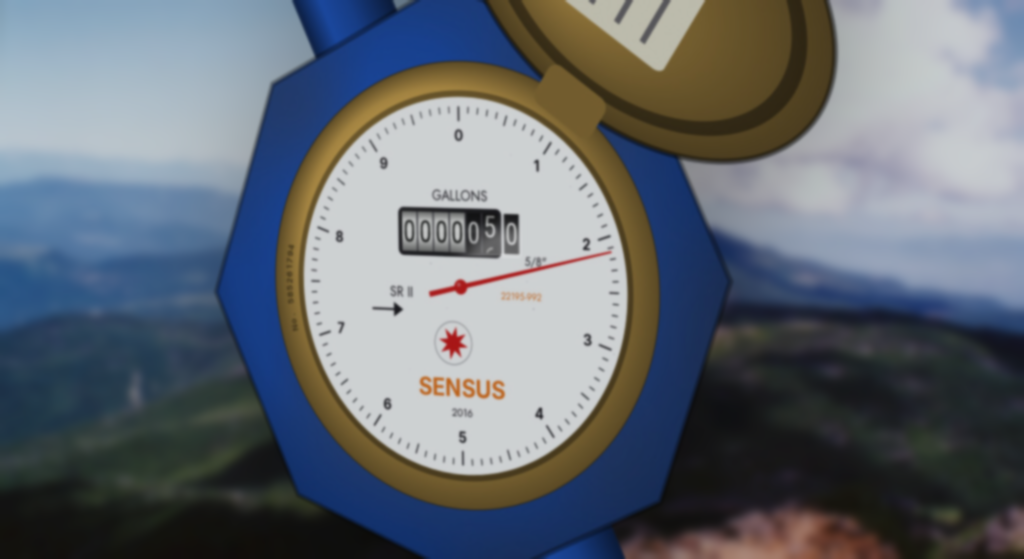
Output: gal 52.1
